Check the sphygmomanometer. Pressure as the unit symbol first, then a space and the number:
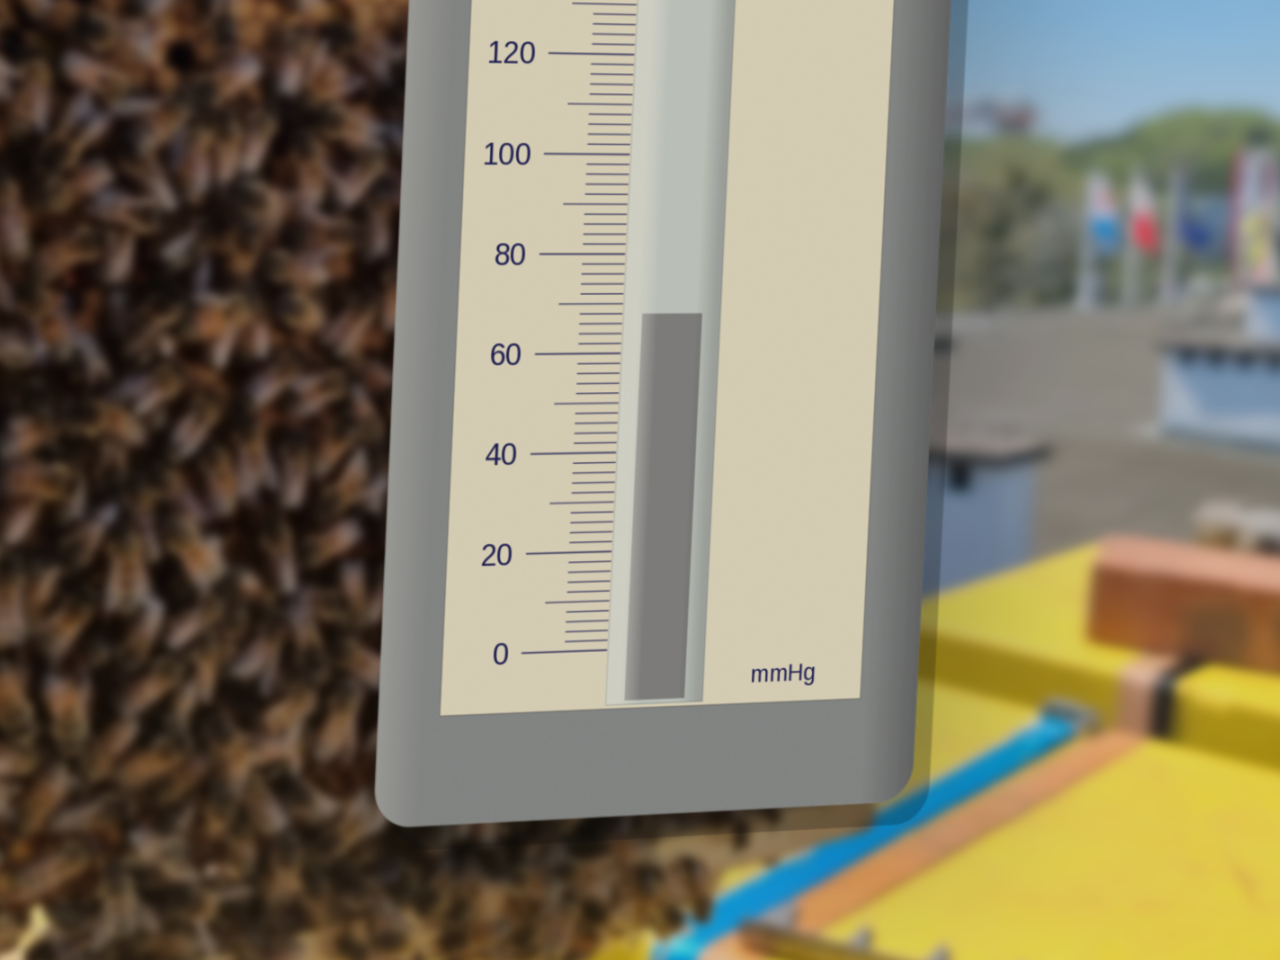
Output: mmHg 68
